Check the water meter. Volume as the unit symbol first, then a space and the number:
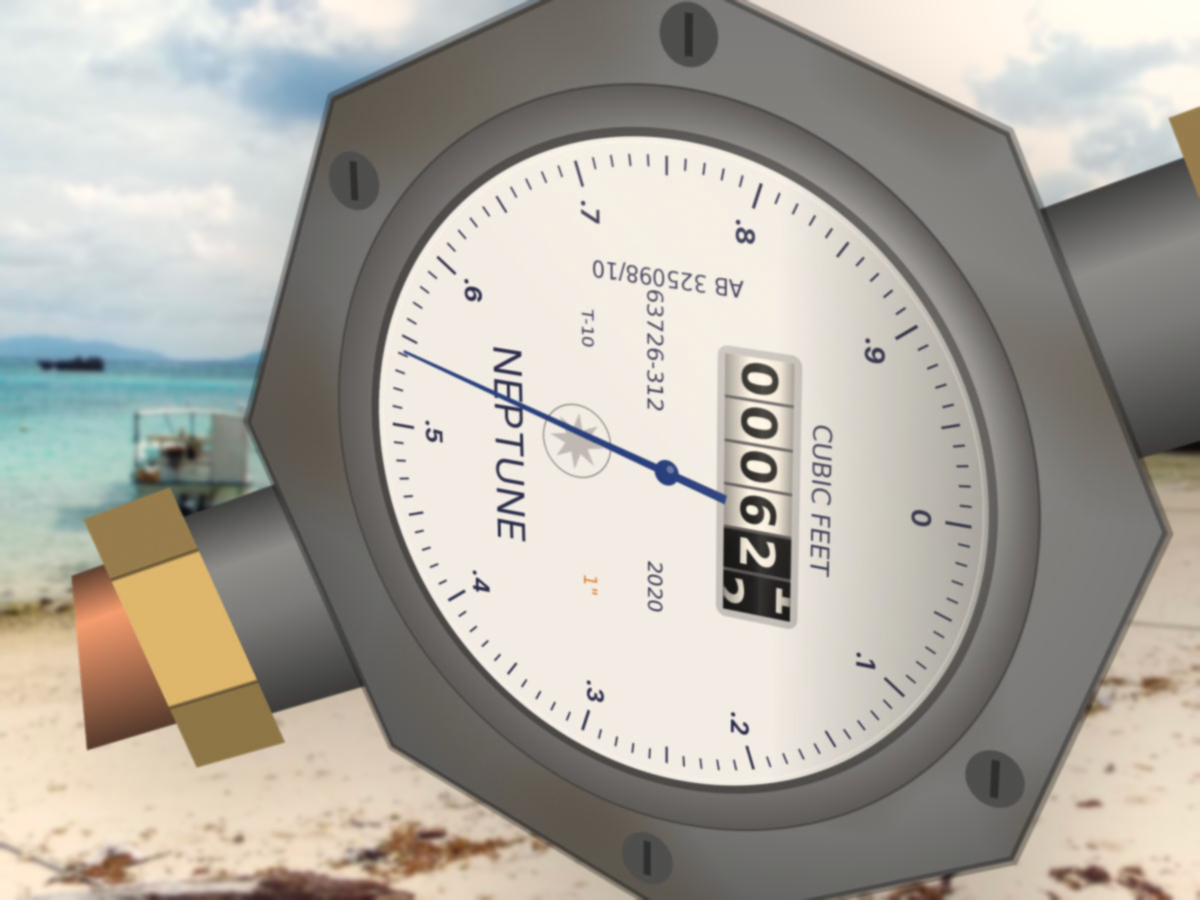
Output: ft³ 621.54
